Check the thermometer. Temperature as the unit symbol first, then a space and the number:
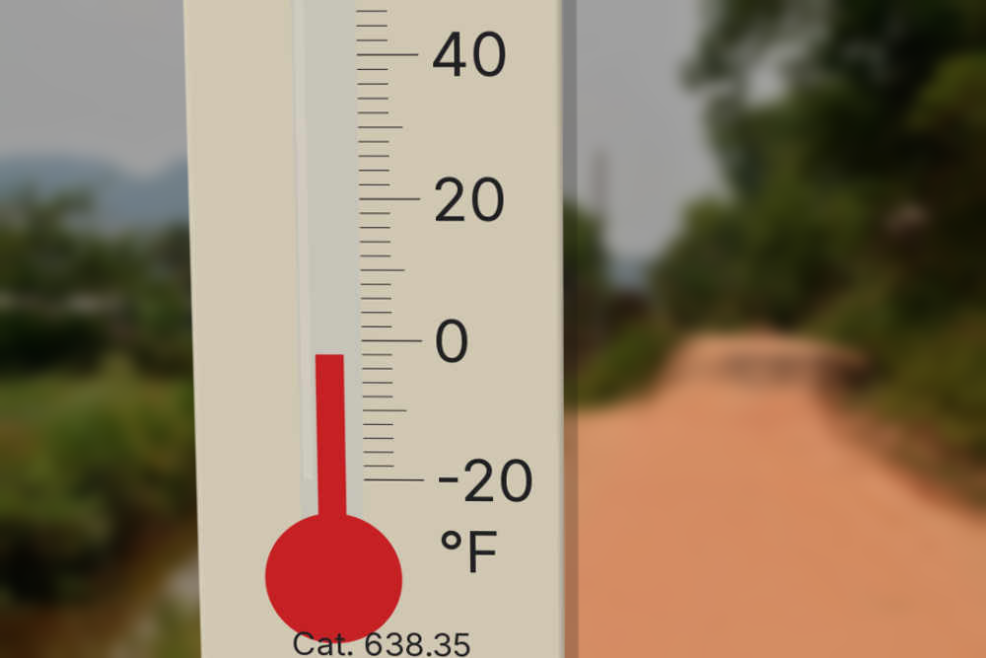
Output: °F -2
